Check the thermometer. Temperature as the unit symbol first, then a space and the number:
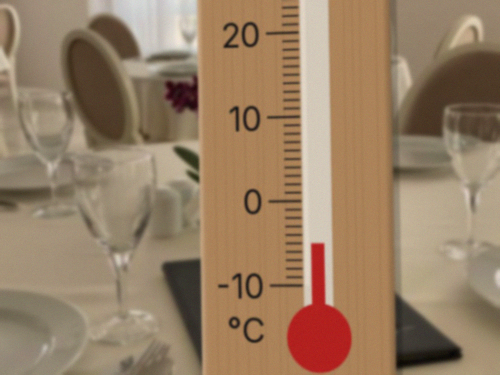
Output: °C -5
